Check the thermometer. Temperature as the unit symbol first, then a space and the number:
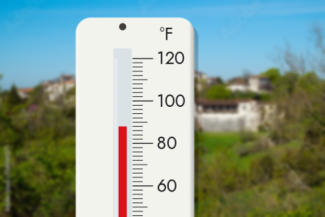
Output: °F 88
